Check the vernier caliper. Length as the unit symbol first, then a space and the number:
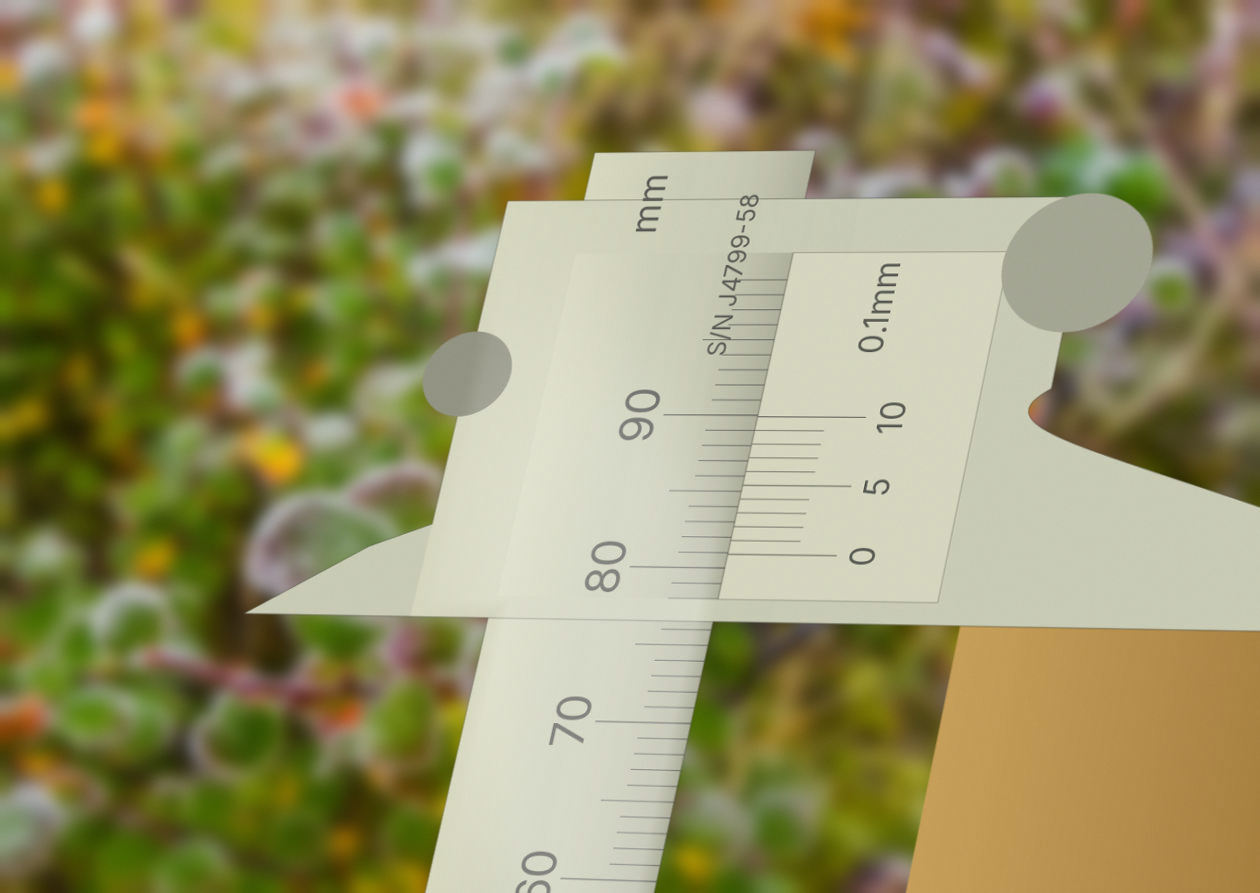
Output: mm 80.9
